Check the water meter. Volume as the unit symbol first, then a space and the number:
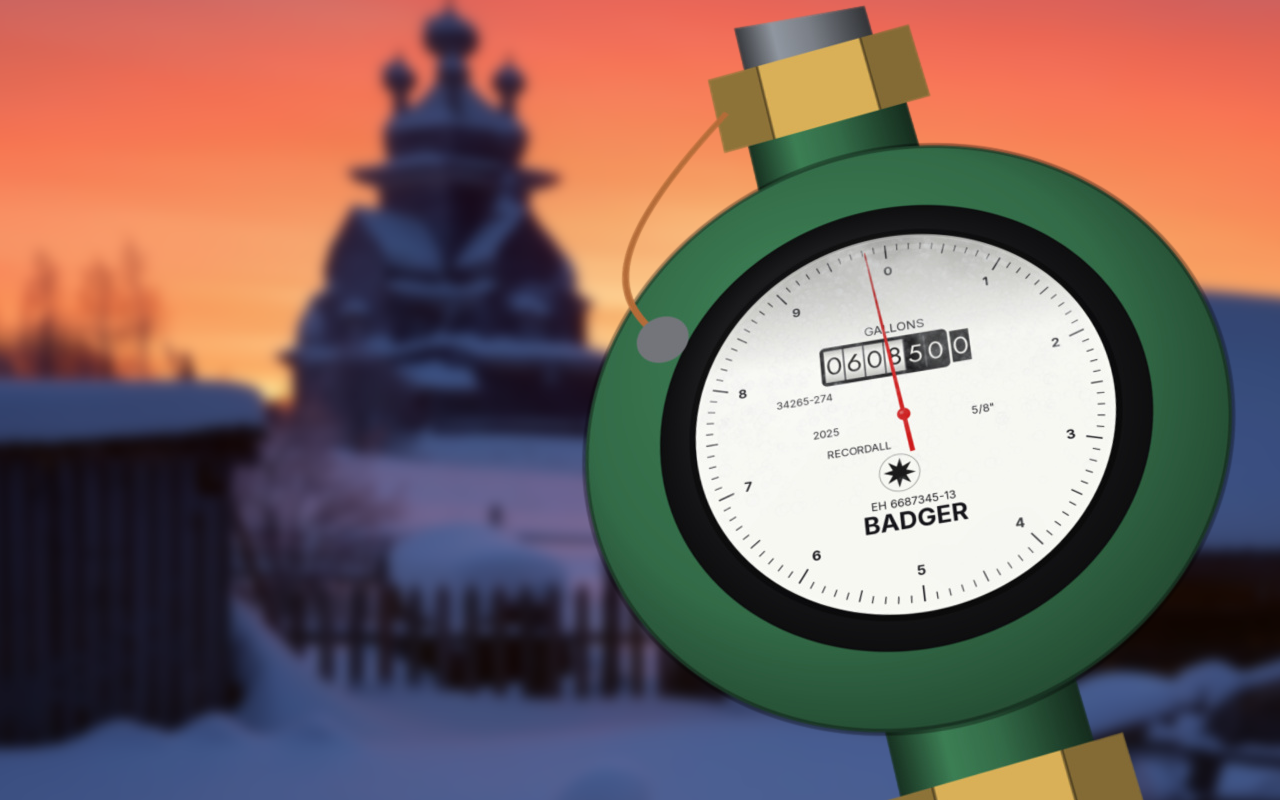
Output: gal 608499.8
